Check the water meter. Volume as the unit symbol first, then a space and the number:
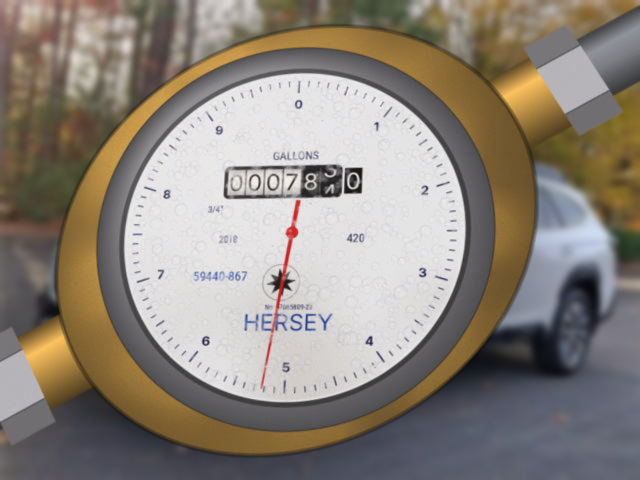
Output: gal 7835.2
